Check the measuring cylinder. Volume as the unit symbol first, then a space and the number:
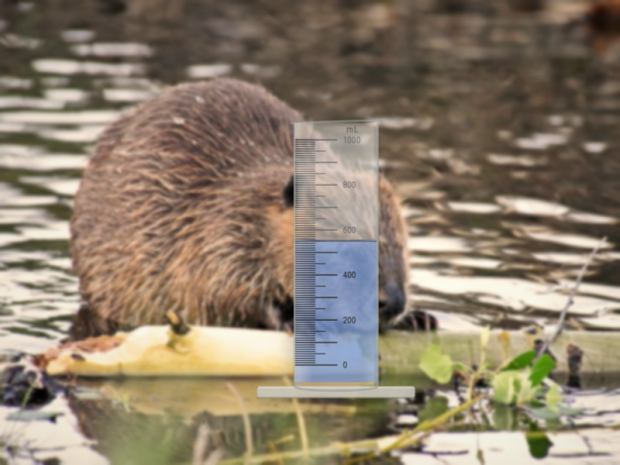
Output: mL 550
